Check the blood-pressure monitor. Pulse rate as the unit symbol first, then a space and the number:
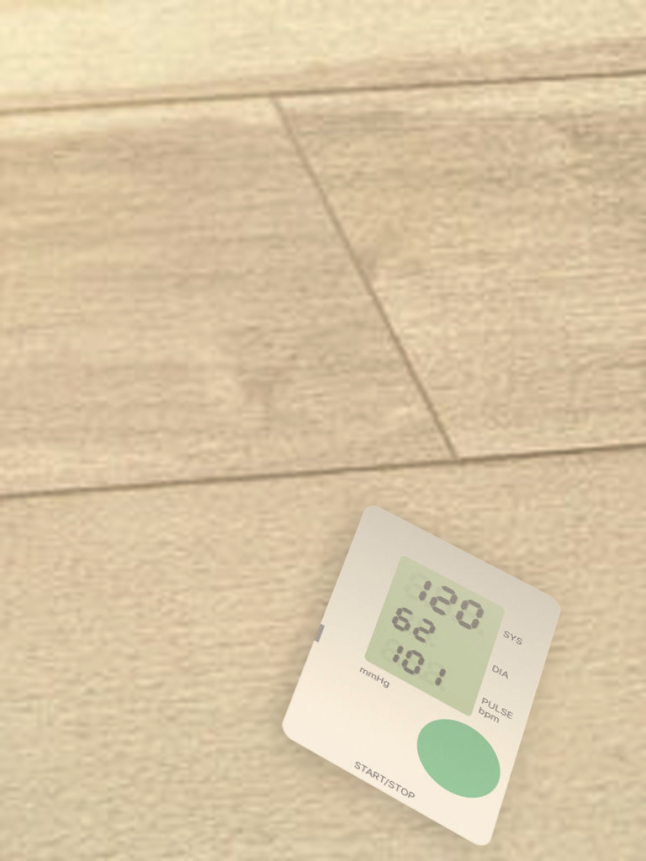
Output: bpm 101
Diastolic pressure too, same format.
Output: mmHg 62
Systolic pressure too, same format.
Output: mmHg 120
